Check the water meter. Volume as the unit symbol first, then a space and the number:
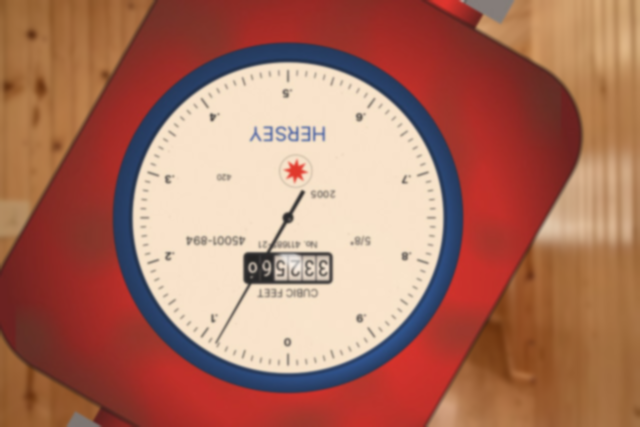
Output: ft³ 332566.08
